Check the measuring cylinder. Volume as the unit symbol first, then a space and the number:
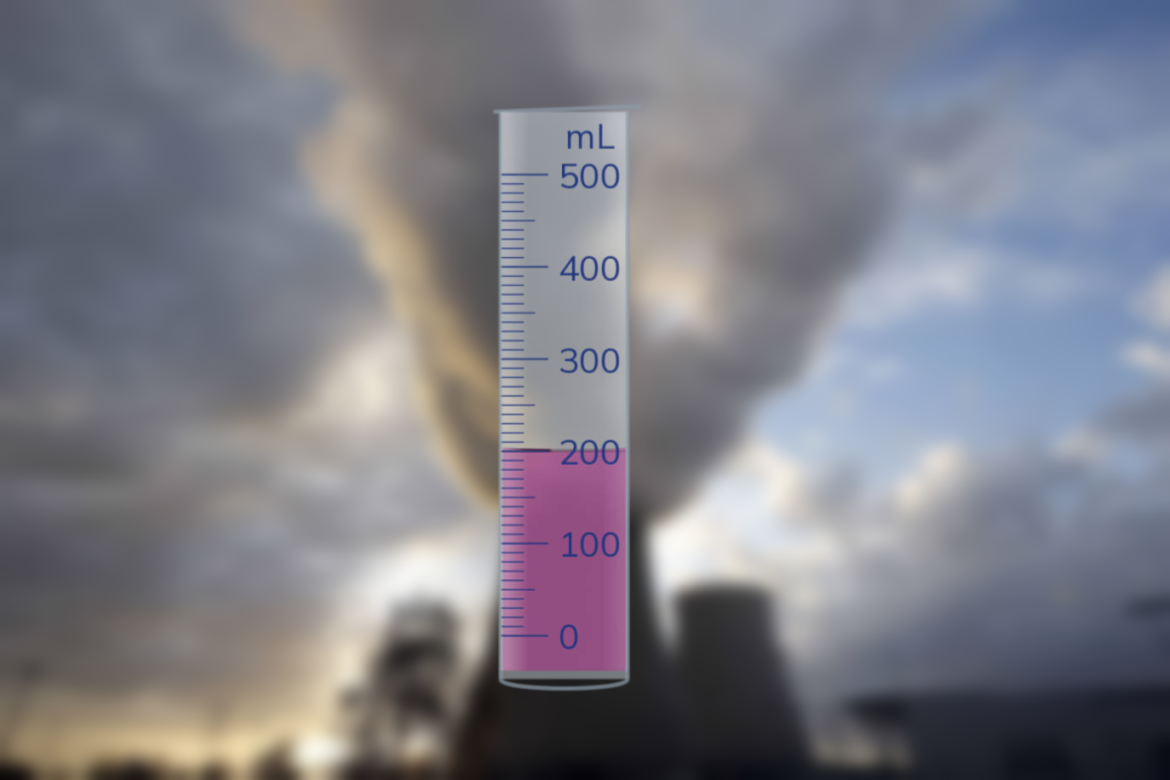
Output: mL 200
